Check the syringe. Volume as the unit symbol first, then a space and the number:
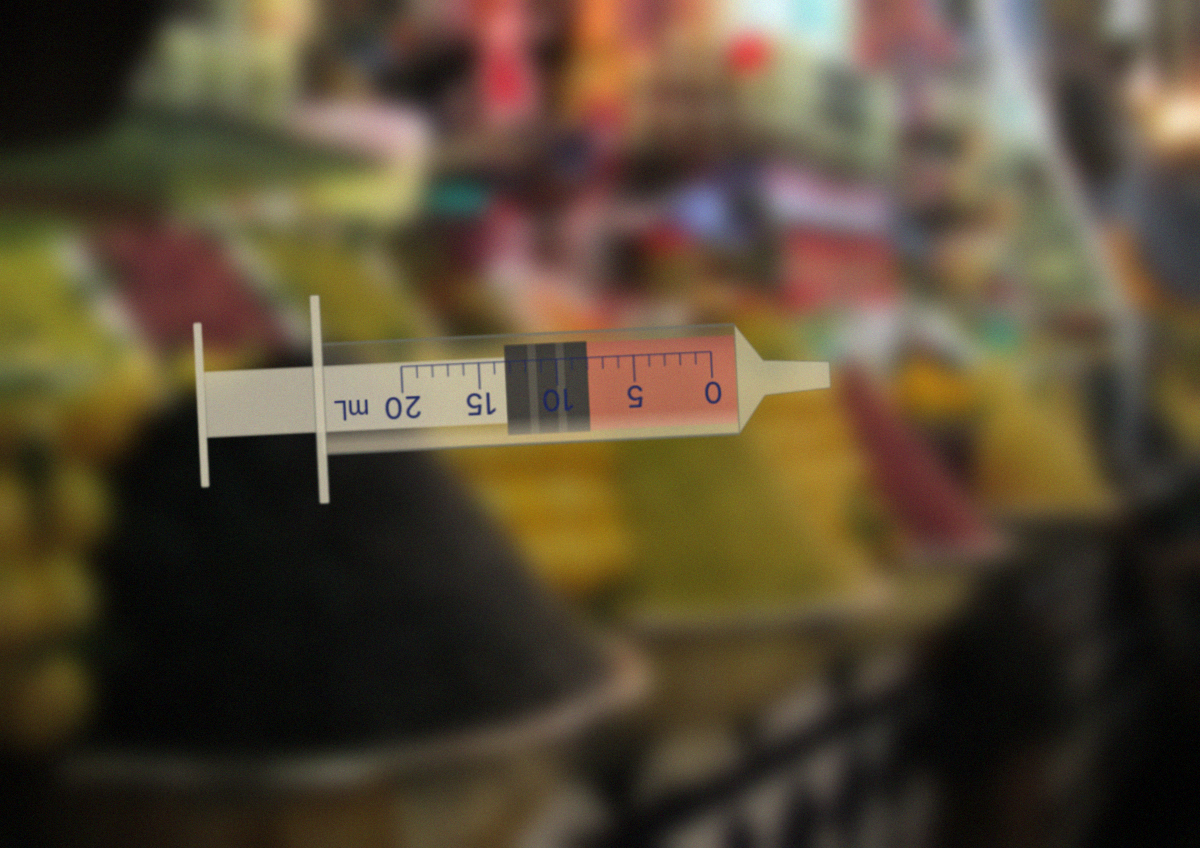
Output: mL 8
